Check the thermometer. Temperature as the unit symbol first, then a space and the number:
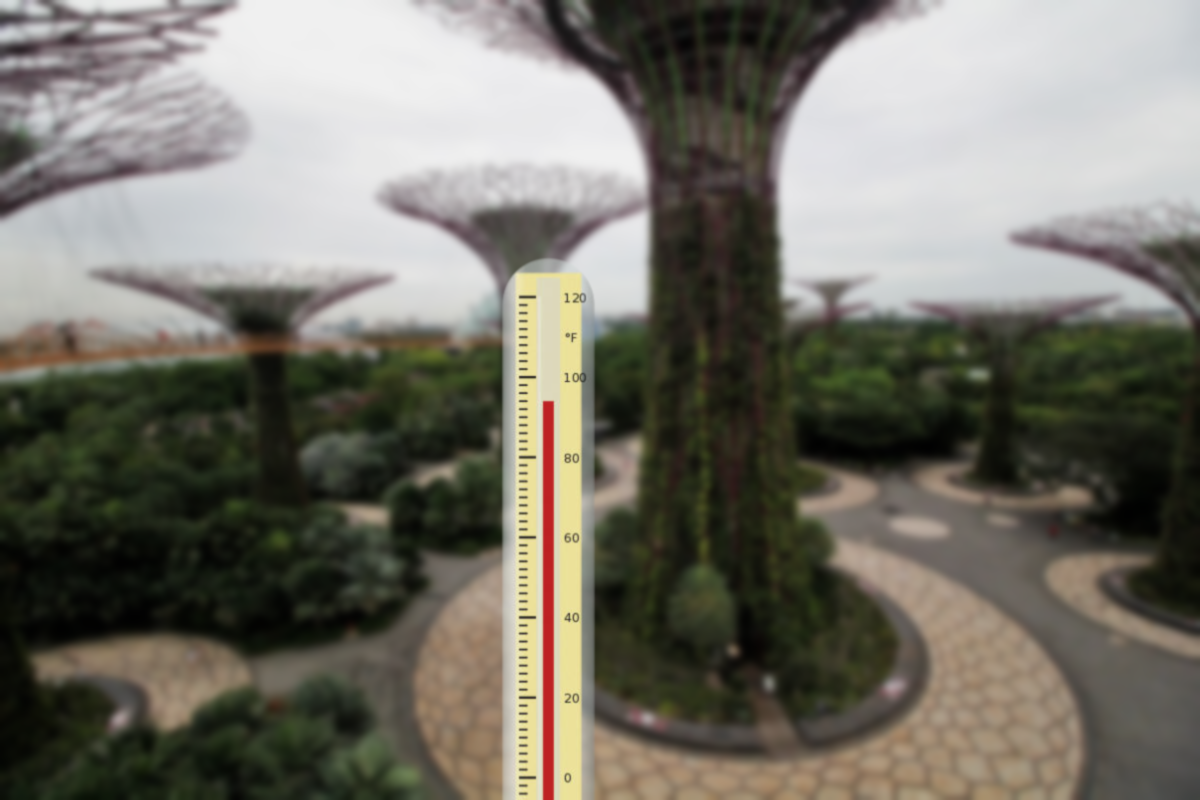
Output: °F 94
